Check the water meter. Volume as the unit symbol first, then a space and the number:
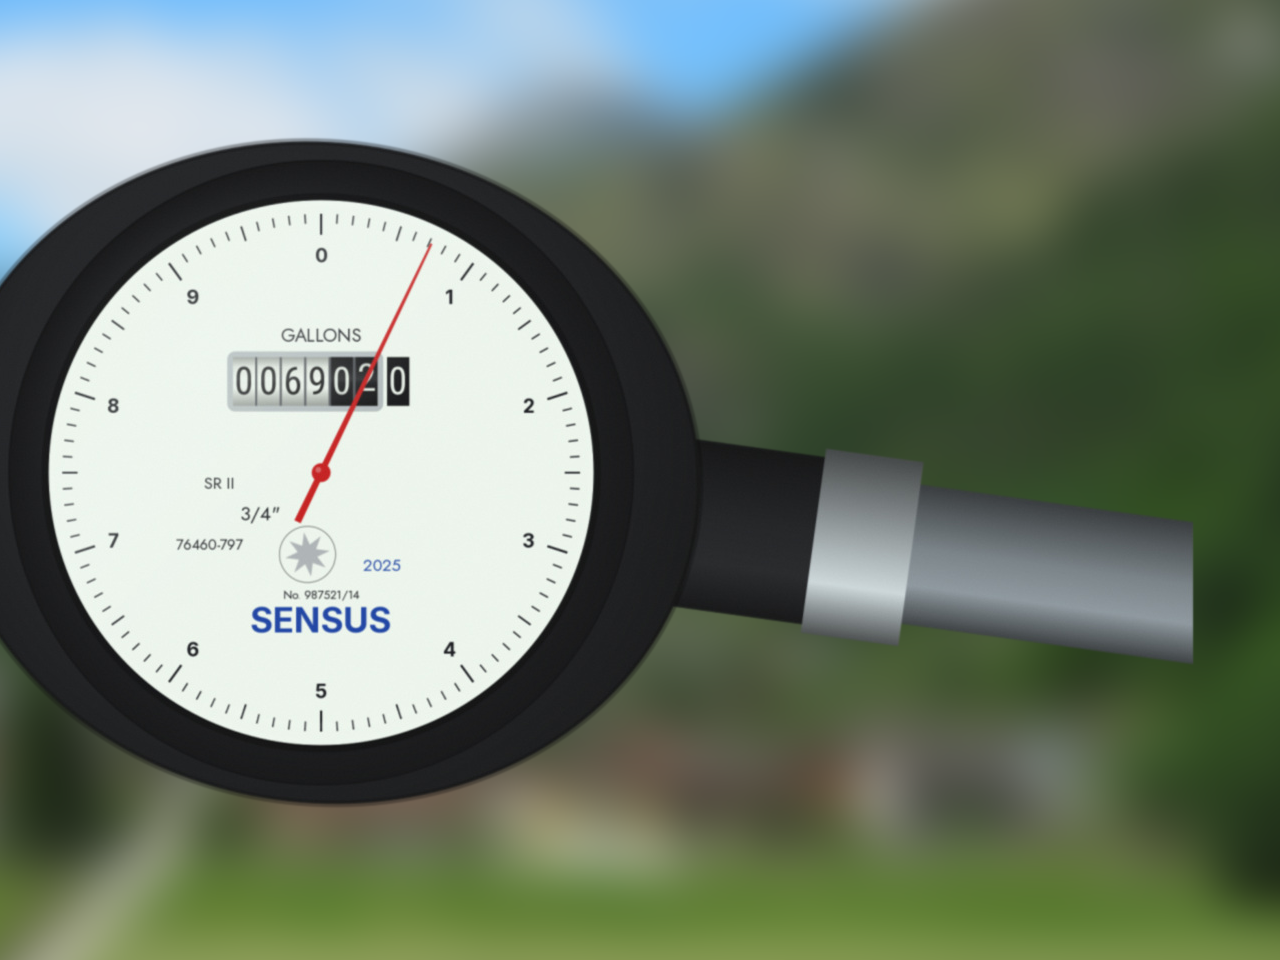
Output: gal 69020.7
